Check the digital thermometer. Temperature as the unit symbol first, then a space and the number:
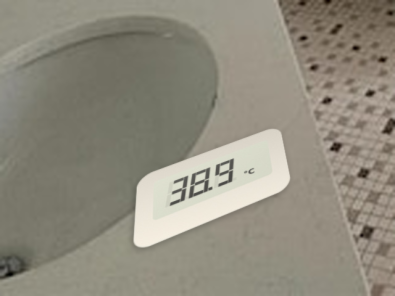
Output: °C 38.9
